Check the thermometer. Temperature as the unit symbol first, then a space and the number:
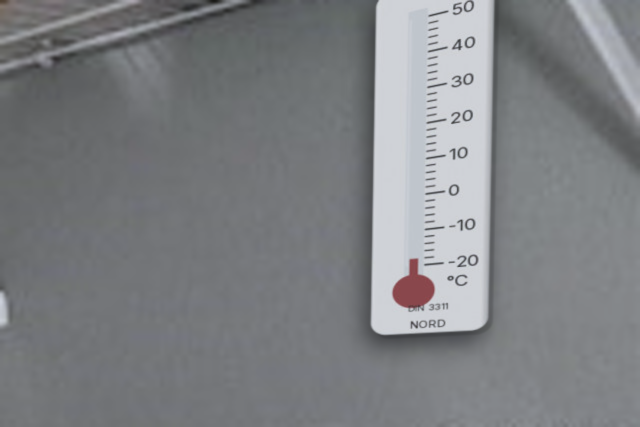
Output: °C -18
